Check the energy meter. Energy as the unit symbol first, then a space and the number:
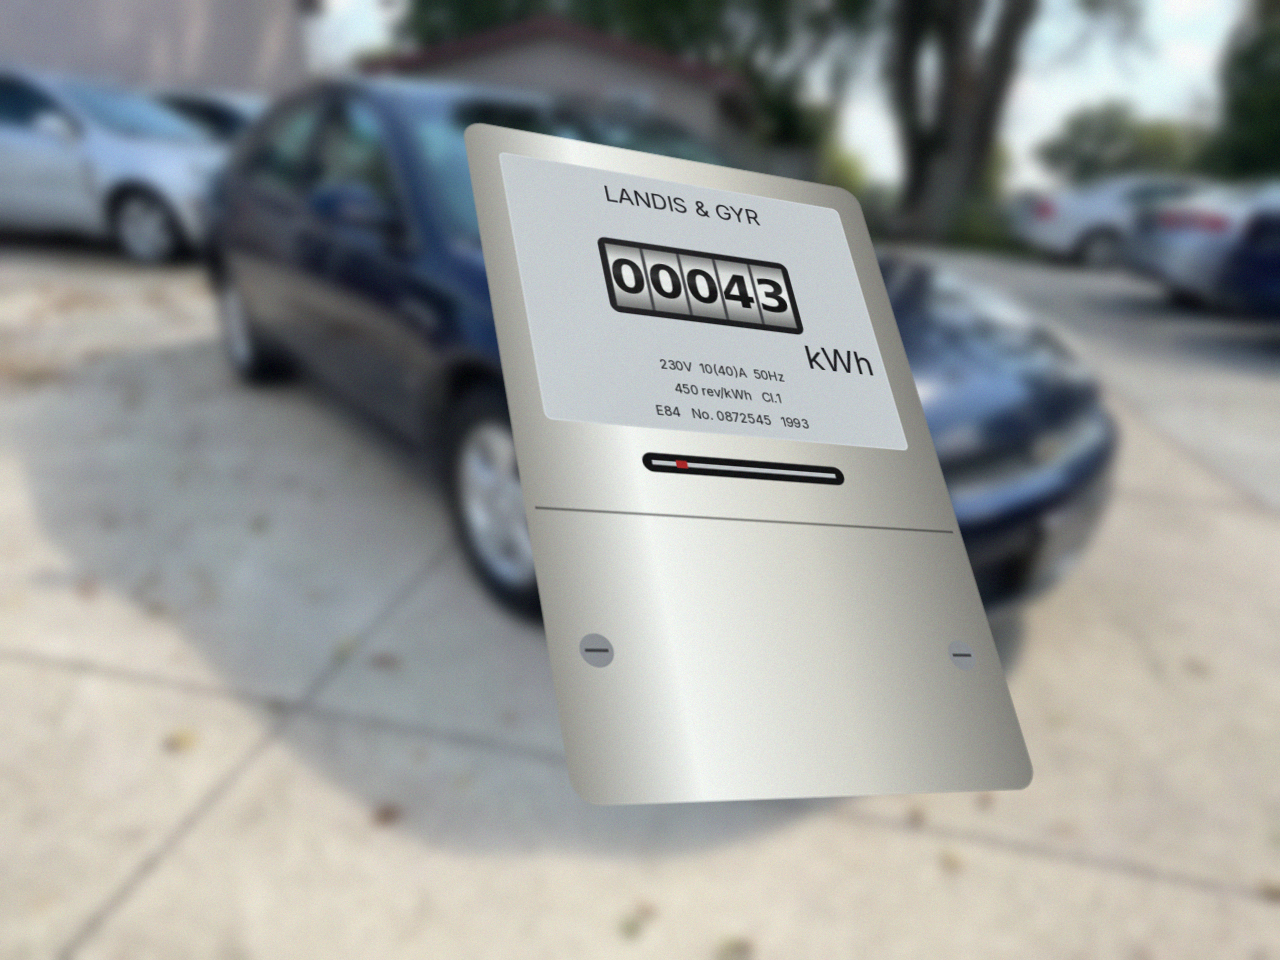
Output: kWh 43
